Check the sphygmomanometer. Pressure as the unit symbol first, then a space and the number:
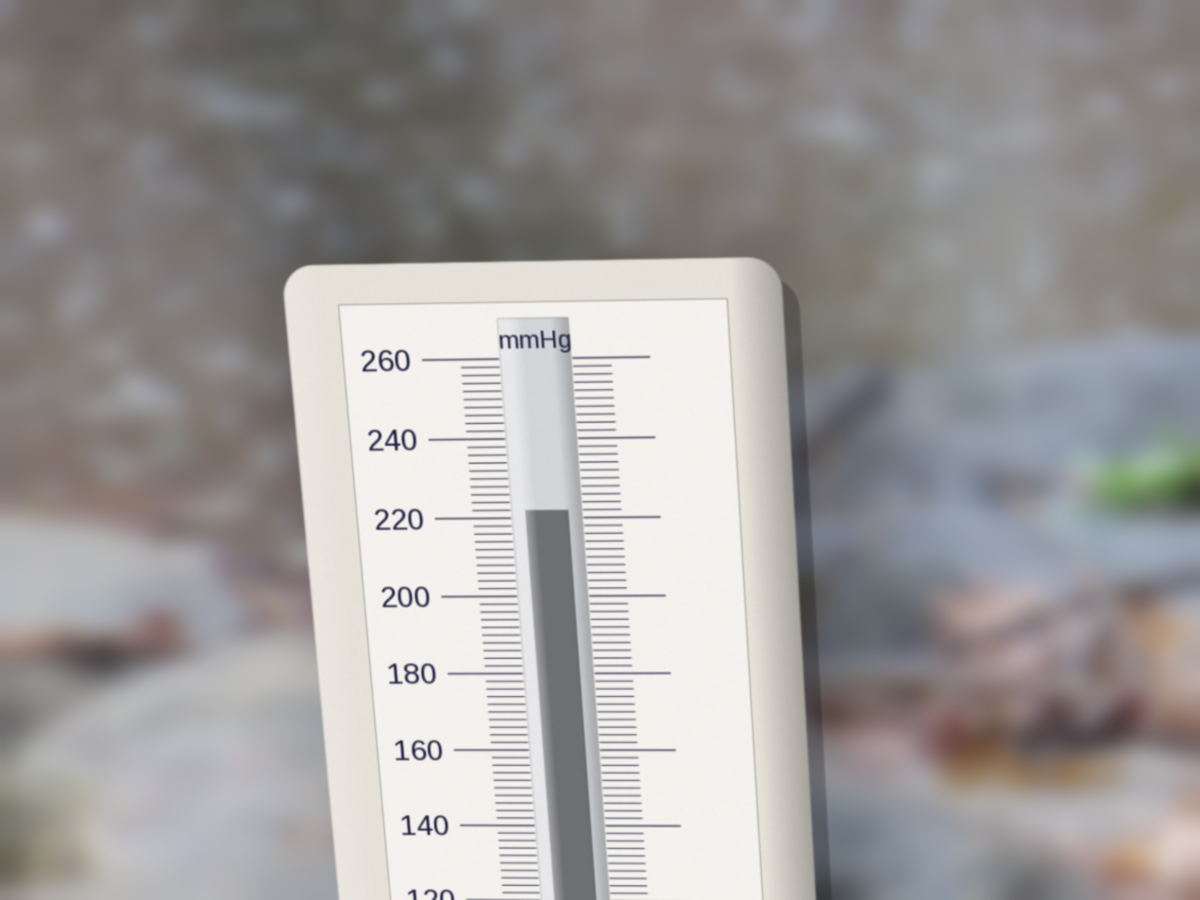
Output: mmHg 222
